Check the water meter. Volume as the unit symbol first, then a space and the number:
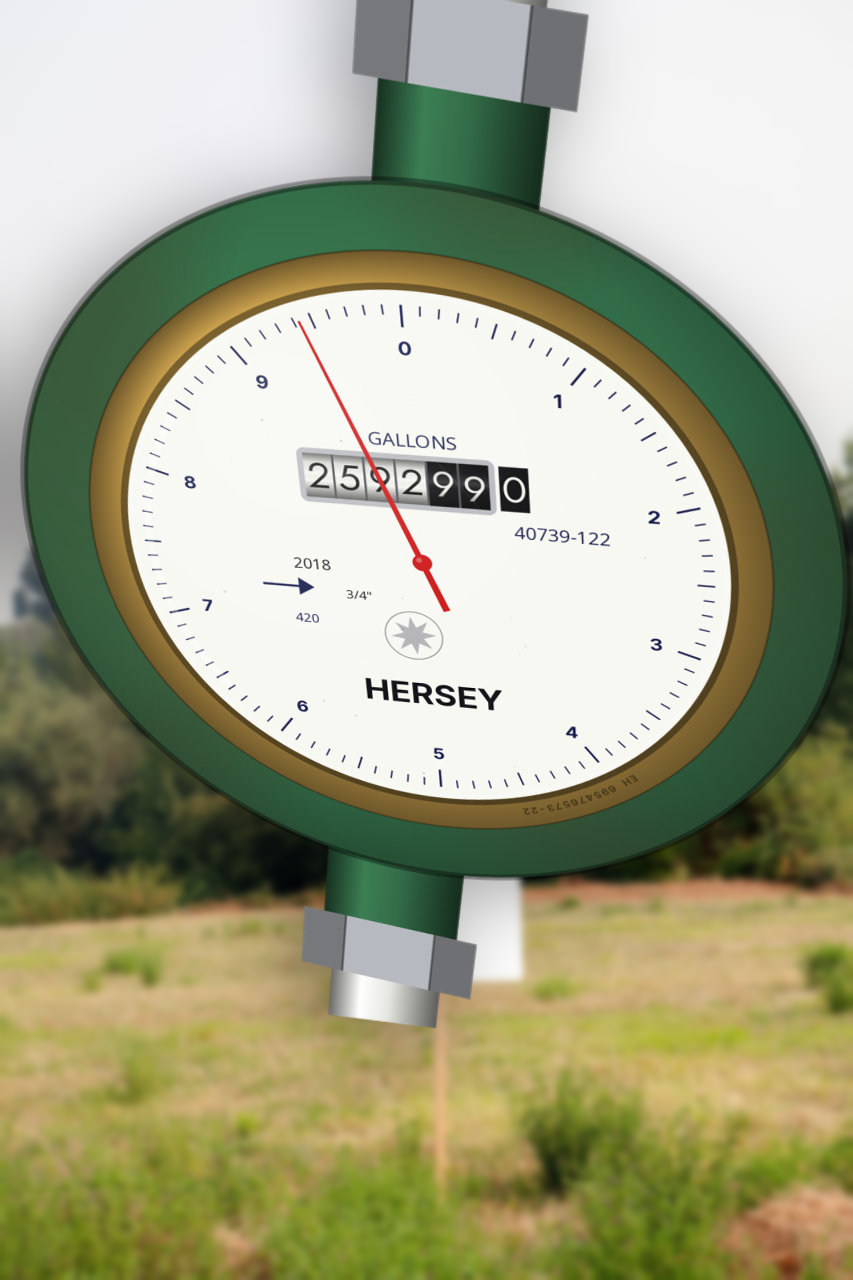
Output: gal 2592989.4
